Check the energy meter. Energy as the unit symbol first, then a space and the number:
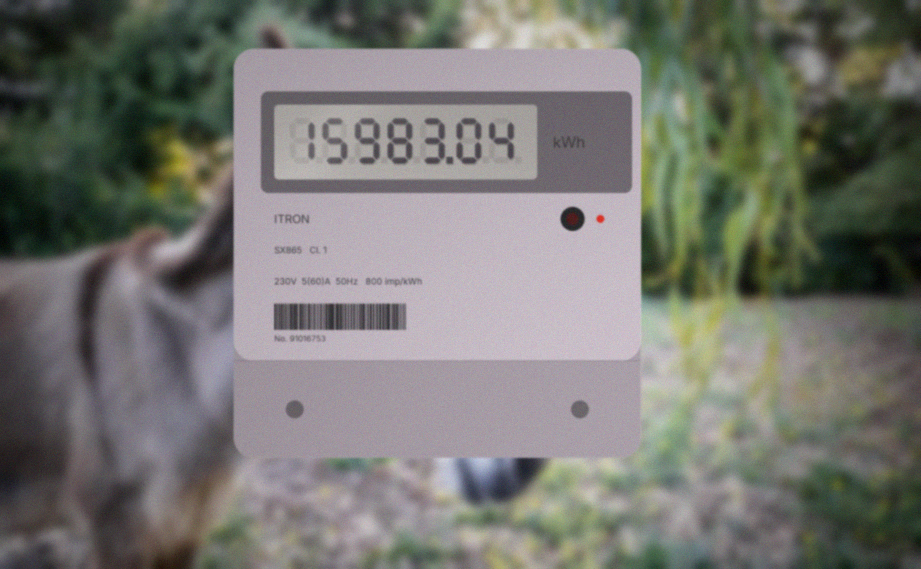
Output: kWh 15983.04
